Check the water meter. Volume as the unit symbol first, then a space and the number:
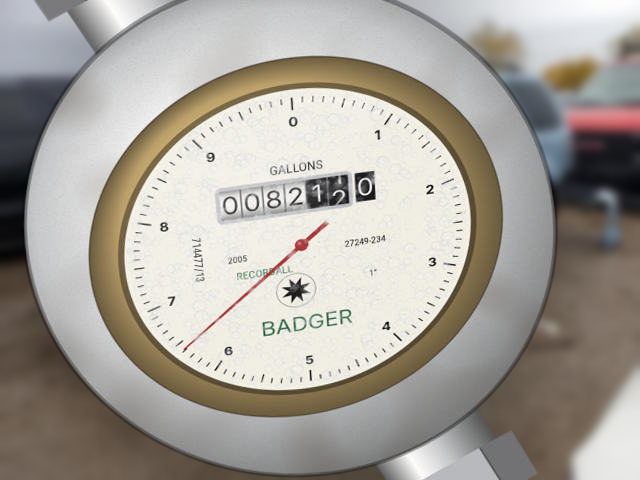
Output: gal 82116.4
